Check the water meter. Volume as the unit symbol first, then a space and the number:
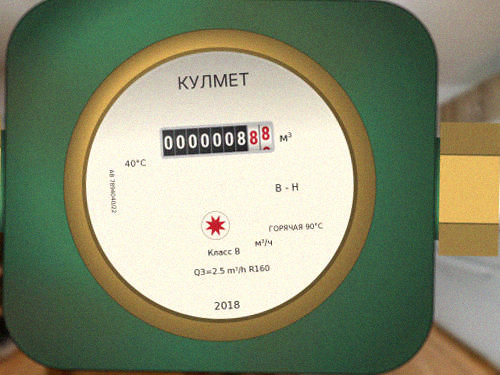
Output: m³ 8.88
